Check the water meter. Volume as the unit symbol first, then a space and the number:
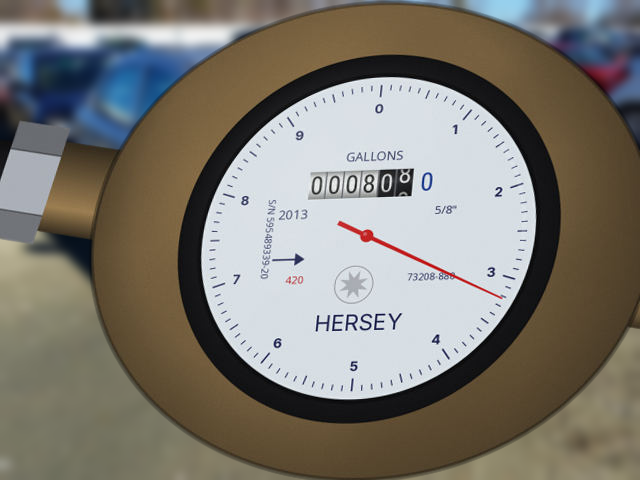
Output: gal 8083.2
